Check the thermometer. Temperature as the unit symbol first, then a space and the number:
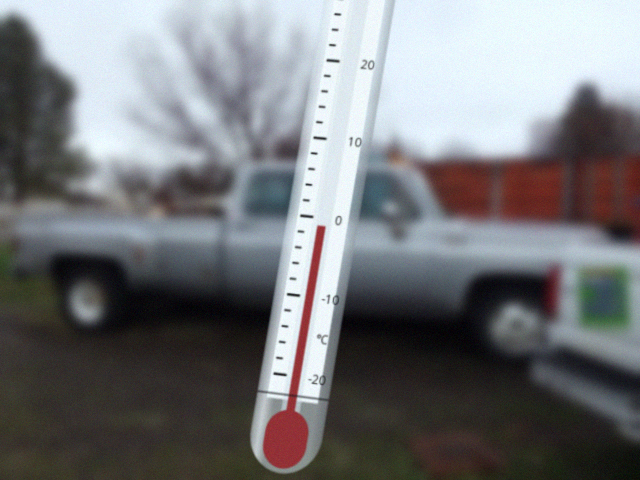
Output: °C -1
